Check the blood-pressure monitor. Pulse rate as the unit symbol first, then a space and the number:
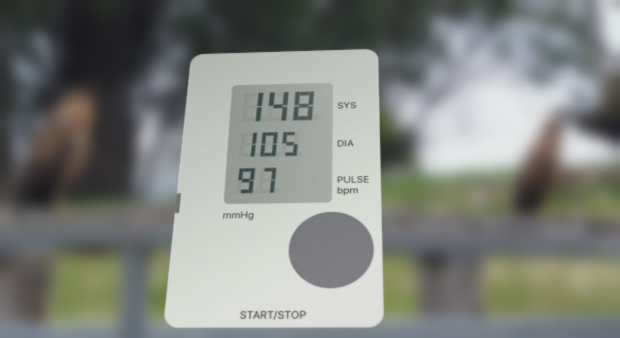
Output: bpm 97
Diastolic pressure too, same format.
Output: mmHg 105
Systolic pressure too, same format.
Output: mmHg 148
